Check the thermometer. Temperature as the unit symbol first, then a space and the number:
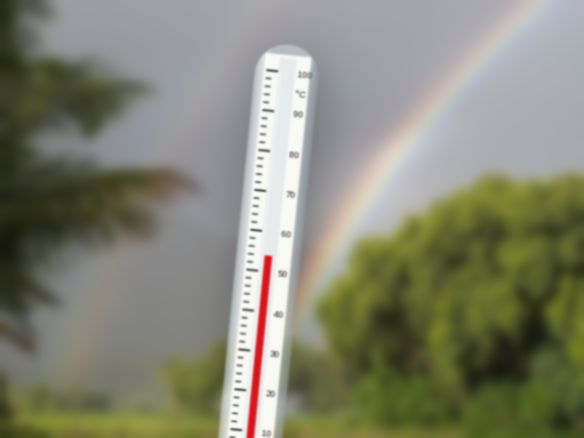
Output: °C 54
